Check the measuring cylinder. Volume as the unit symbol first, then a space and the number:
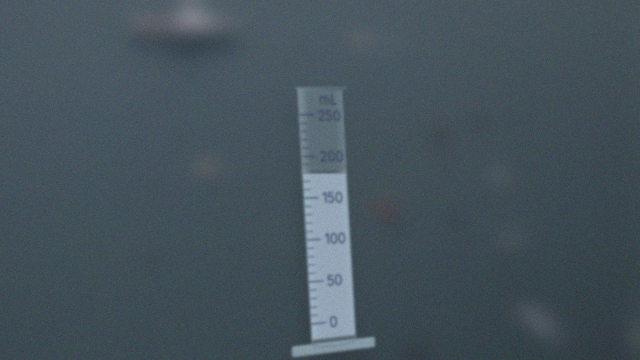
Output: mL 180
